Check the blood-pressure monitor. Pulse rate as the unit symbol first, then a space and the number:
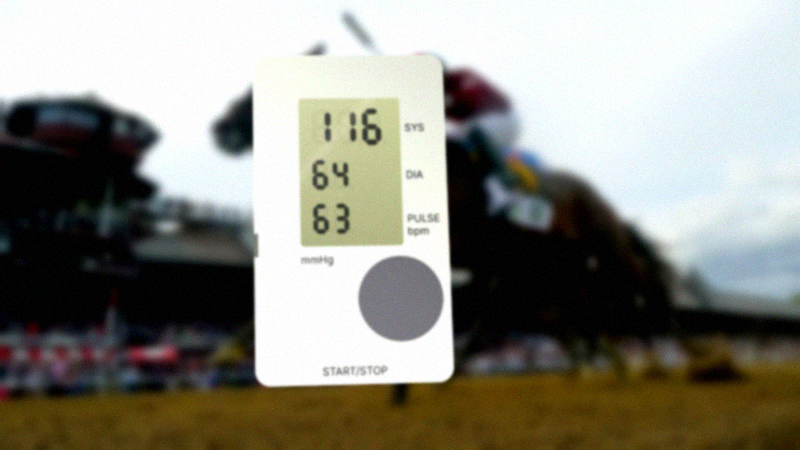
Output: bpm 63
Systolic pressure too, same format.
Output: mmHg 116
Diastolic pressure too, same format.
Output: mmHg 64
